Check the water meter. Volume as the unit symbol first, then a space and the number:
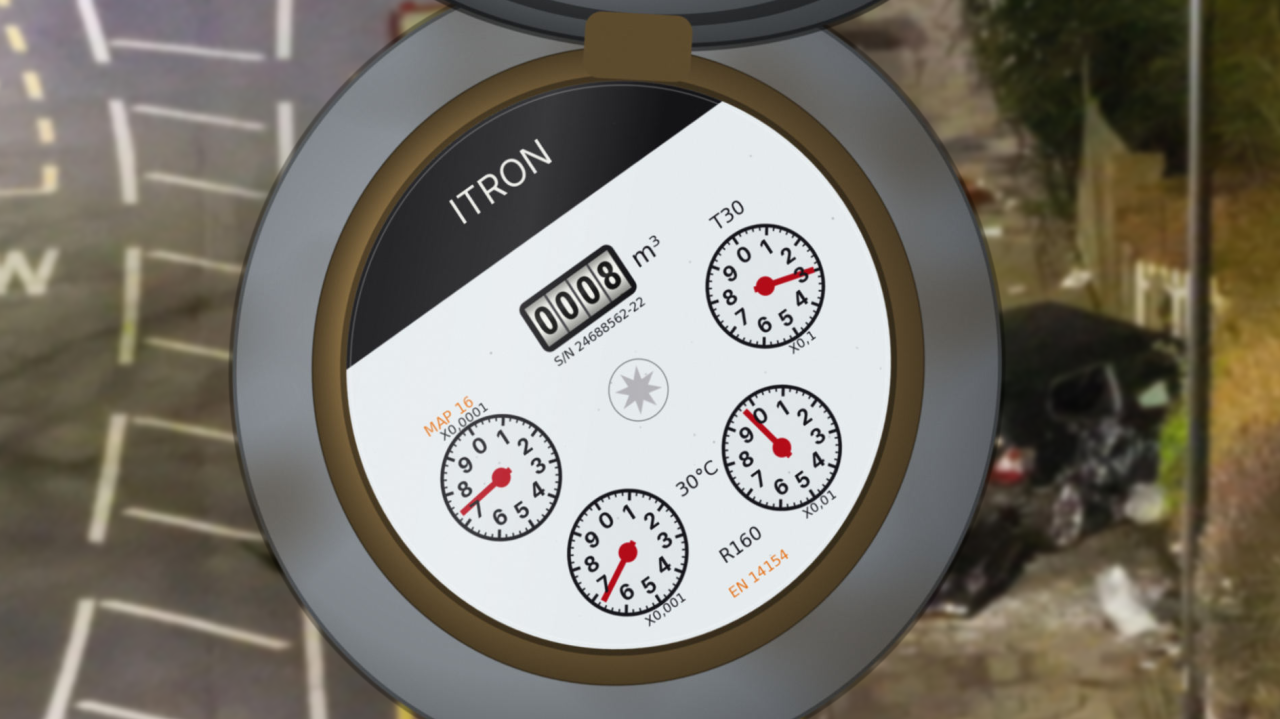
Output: m³ 8.2967
